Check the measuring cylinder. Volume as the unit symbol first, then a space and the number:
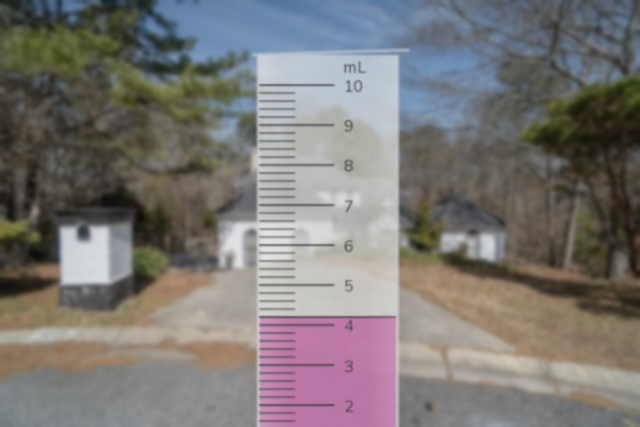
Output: mL 4.2
